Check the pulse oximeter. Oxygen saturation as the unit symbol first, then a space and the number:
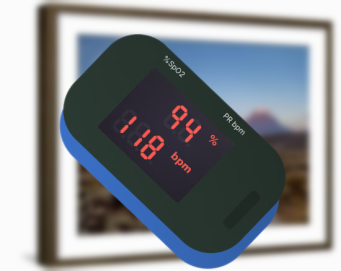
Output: % 94
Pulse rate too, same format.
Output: bpm 118
